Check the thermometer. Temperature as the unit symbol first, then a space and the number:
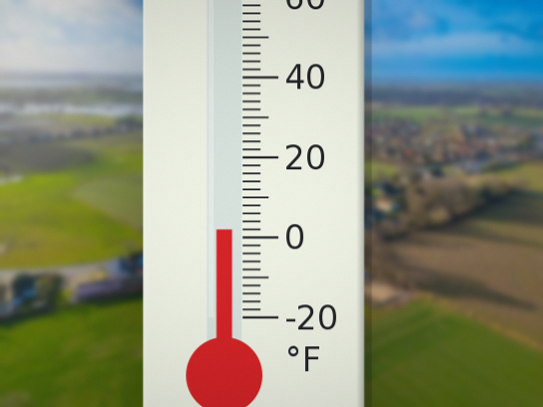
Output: °F 2
